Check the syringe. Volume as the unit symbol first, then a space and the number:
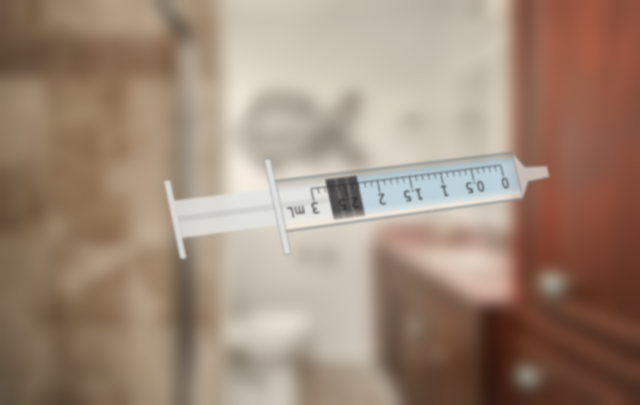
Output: mL 2.3
